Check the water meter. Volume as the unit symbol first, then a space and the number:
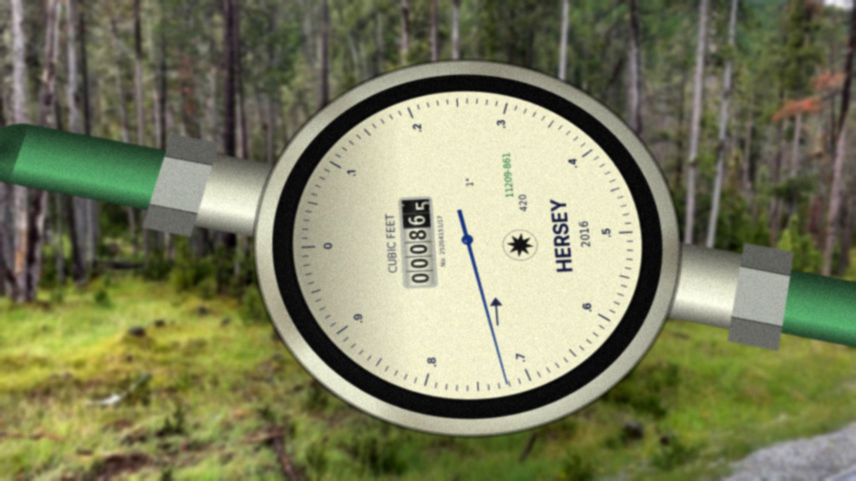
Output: ft³ 864.72
